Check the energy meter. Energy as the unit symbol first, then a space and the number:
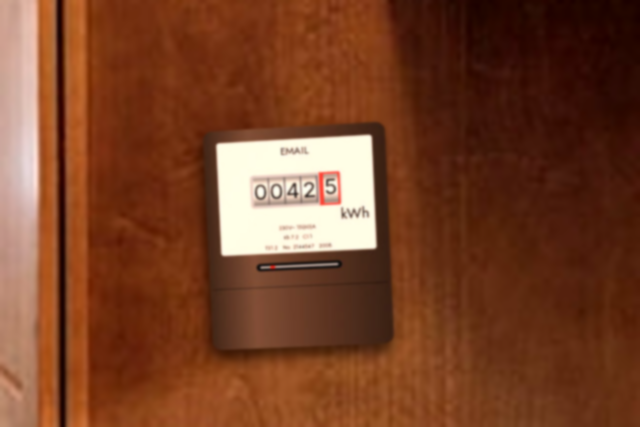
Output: kWh 42.5
